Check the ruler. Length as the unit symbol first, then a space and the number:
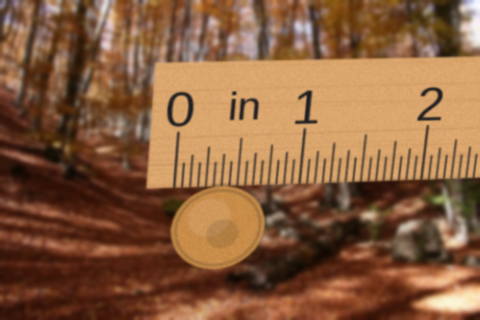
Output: in 0.75
